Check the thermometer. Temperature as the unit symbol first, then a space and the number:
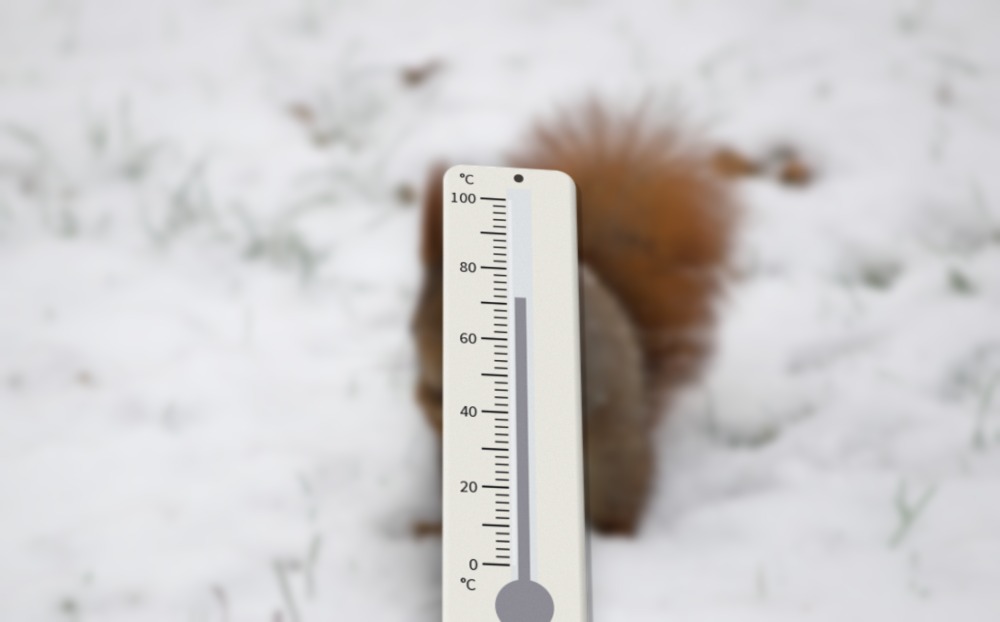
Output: °C 72
